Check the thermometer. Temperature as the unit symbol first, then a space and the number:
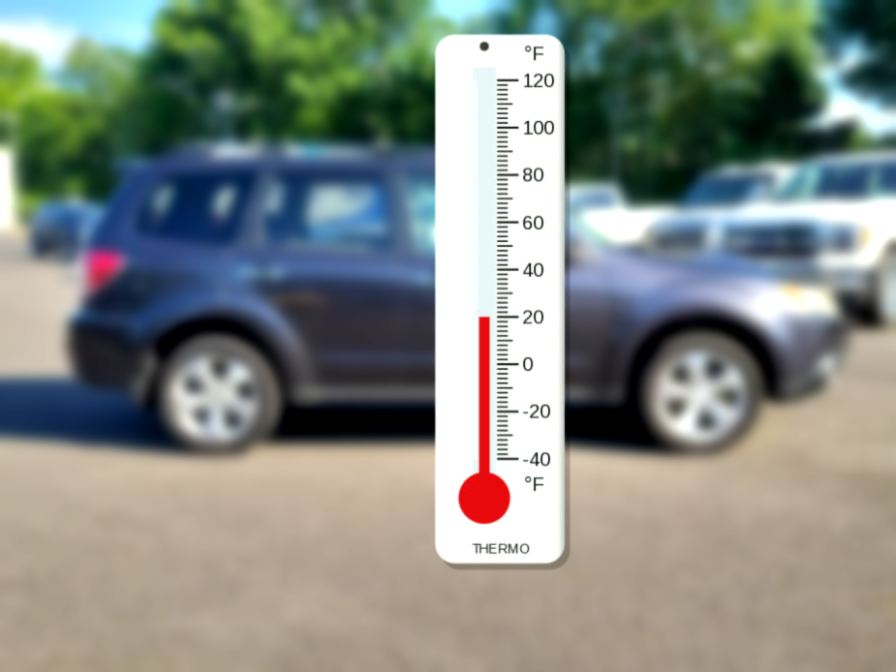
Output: °F 20
